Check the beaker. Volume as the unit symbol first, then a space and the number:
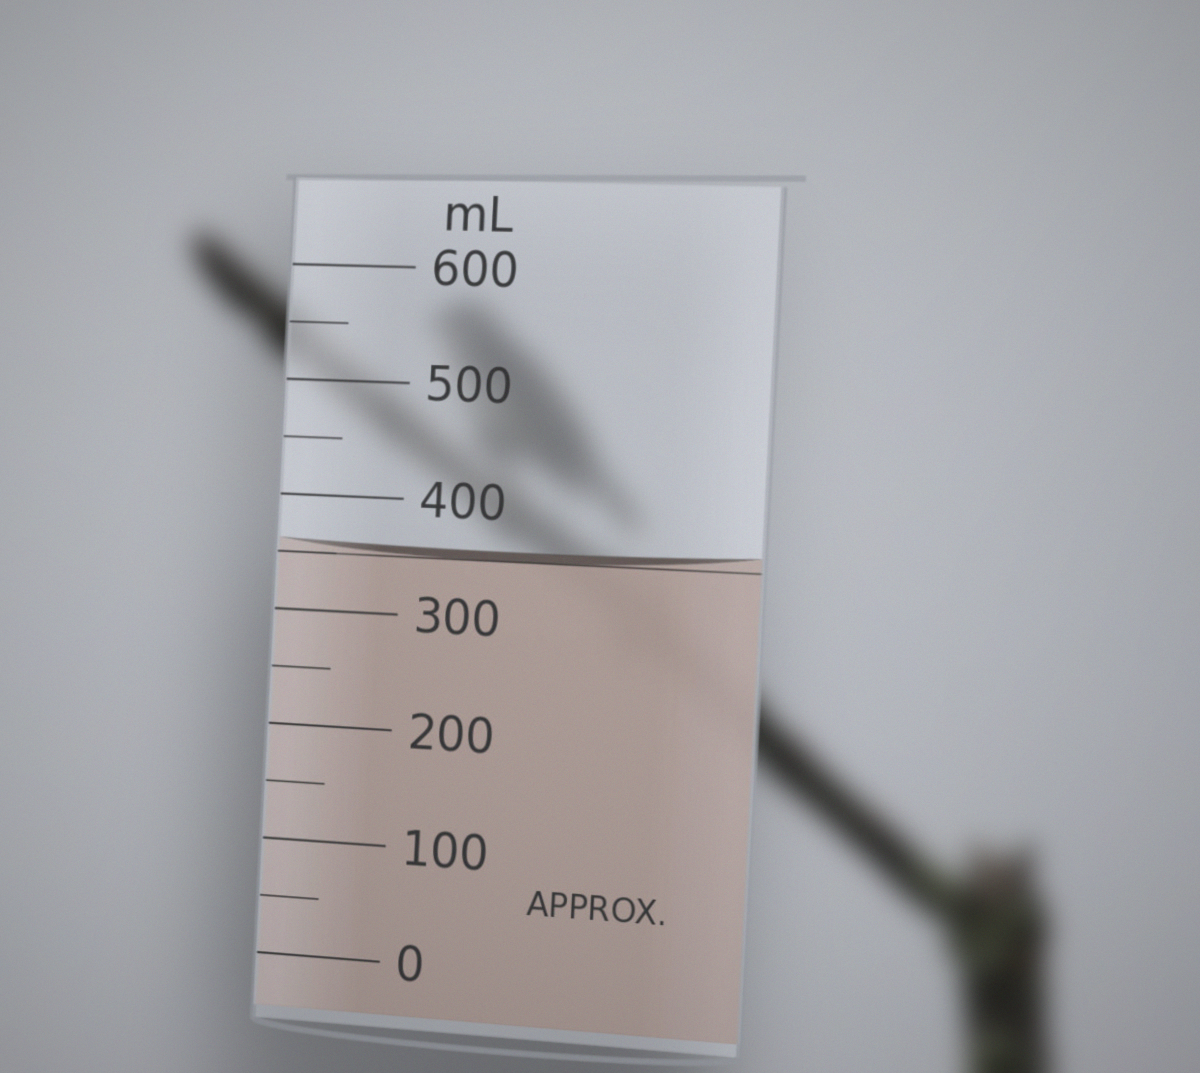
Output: mL 350
